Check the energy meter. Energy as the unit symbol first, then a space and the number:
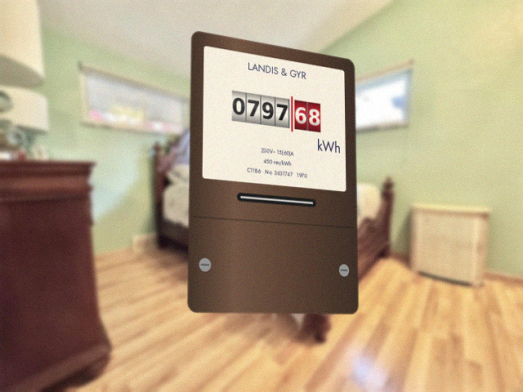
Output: kWh 797.68
